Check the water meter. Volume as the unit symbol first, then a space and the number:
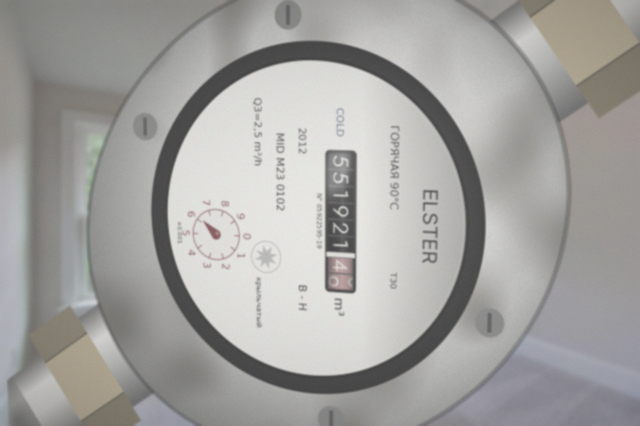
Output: m³ 551921.486
